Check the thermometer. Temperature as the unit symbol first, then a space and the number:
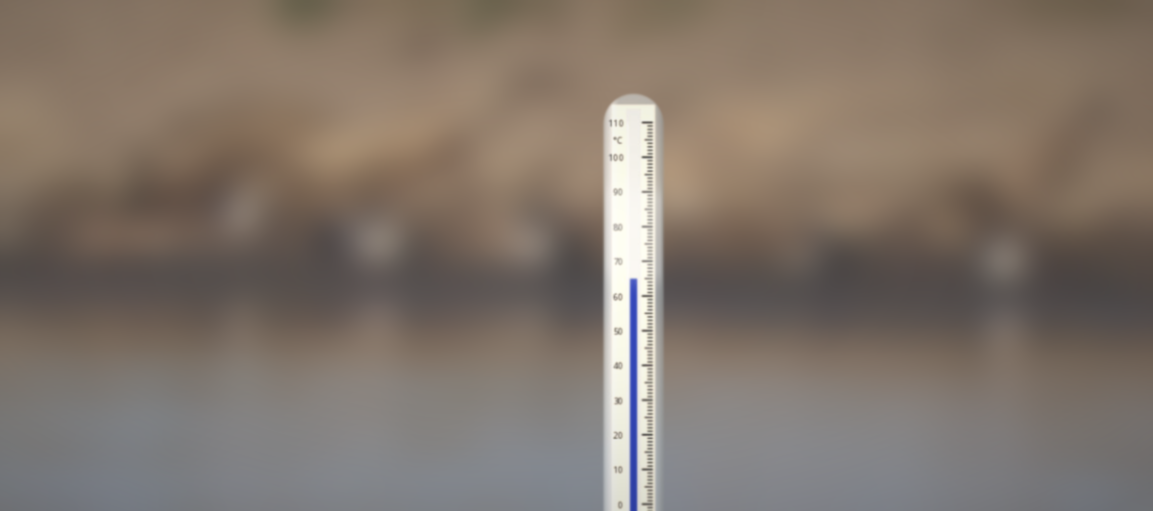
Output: °C 65
